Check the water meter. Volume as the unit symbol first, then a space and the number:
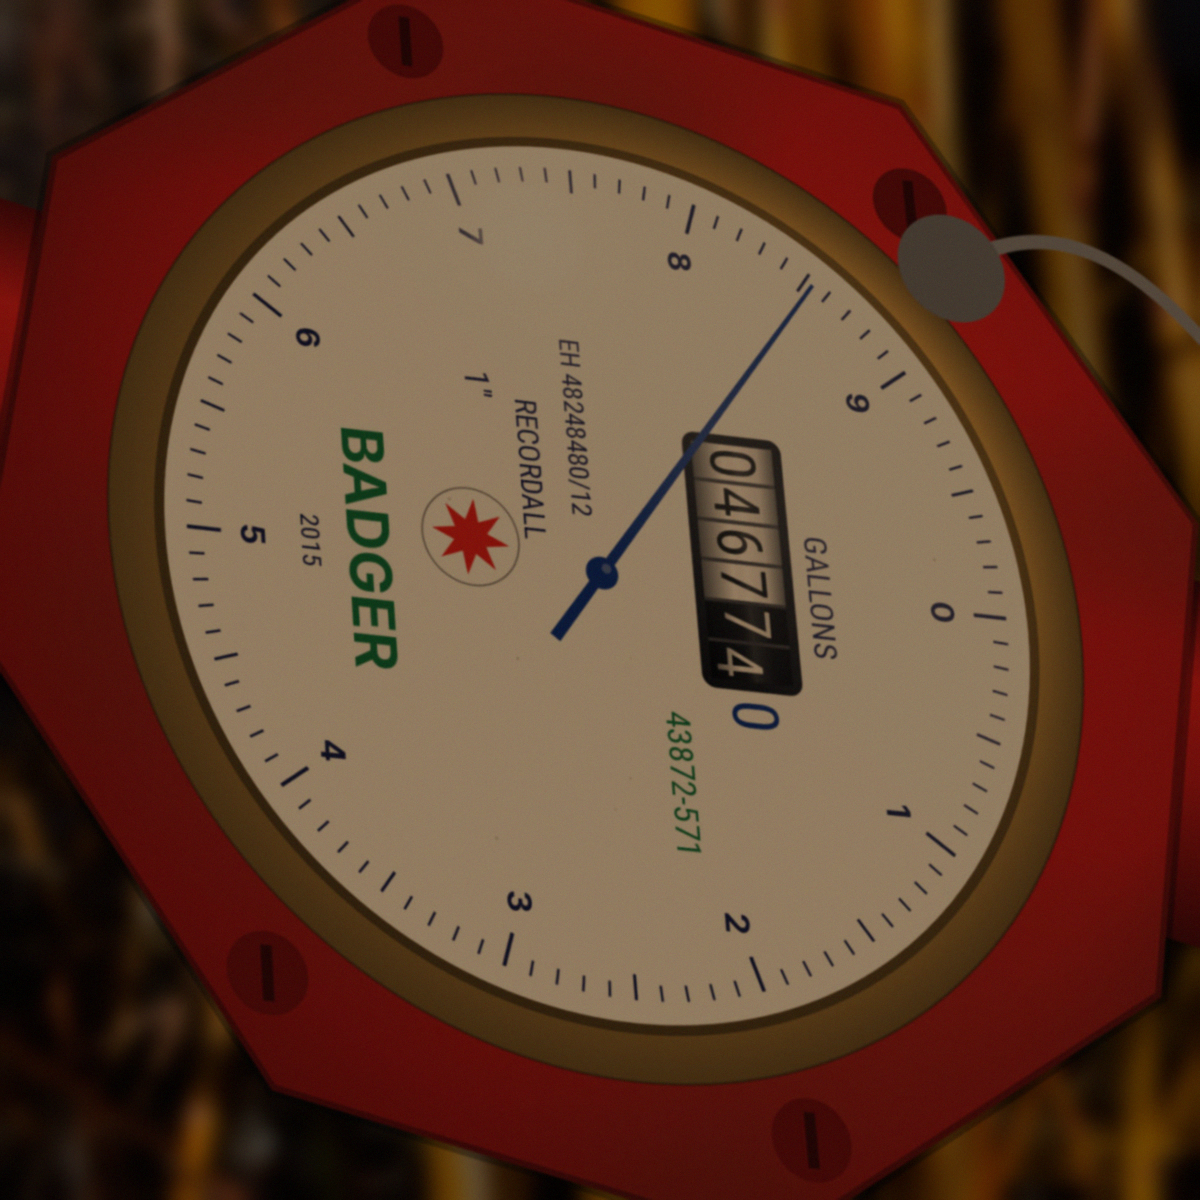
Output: gal 467738.5
